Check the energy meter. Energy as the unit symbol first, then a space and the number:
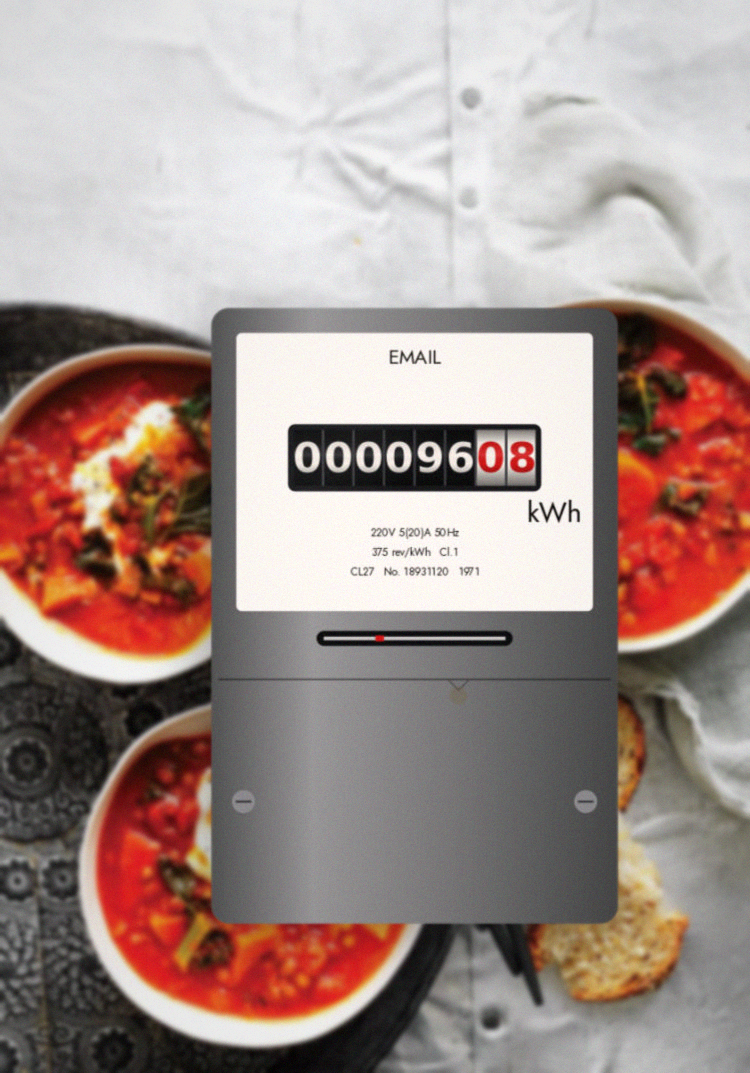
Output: kWh 96.08
